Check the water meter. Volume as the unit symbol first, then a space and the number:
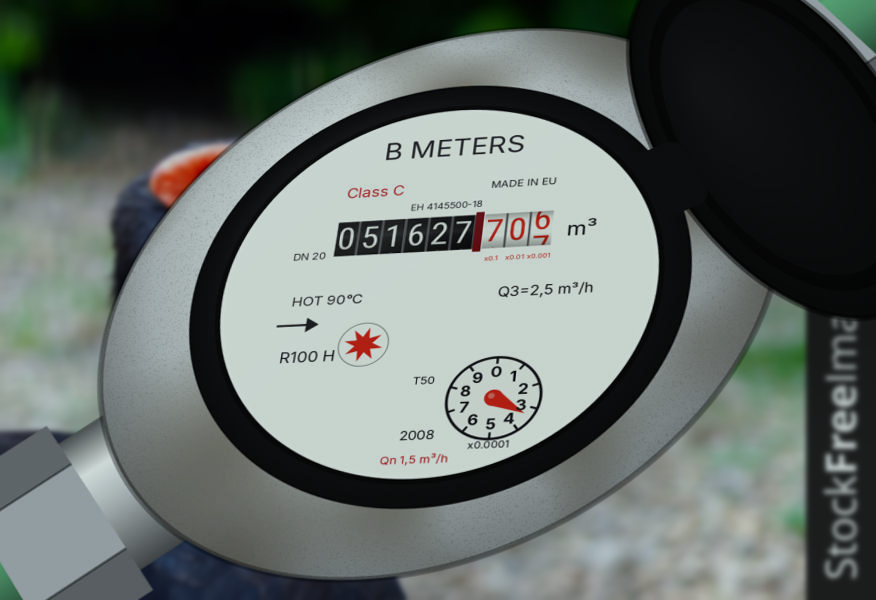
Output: m³ 51627.7063
